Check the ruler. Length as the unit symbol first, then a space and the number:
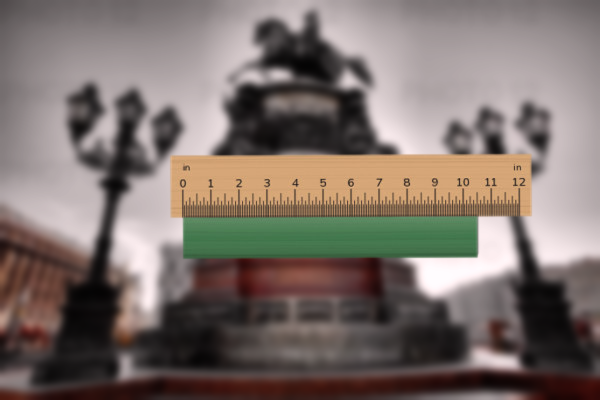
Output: in 10.5
